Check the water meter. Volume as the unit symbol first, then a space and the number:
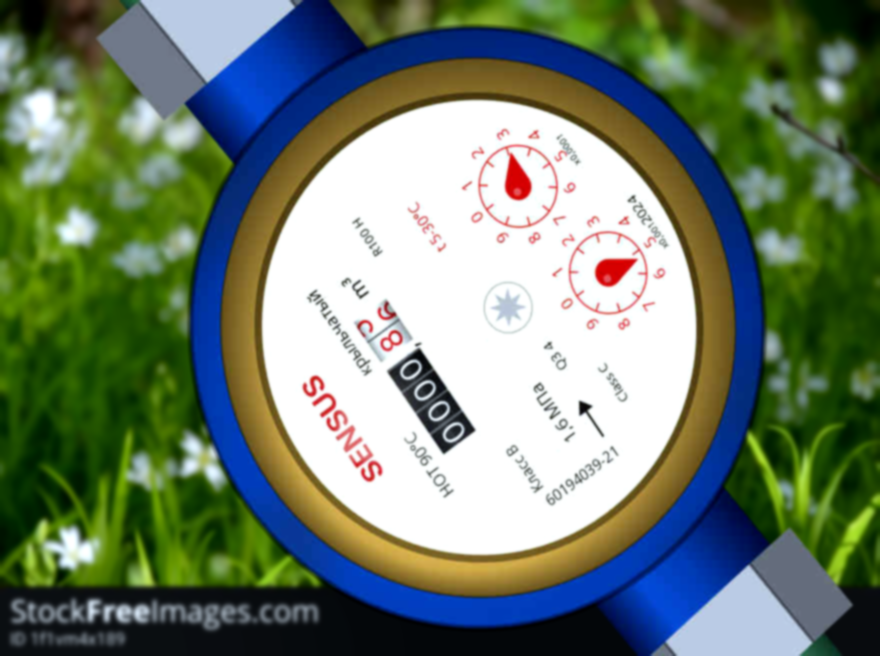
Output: m³ 0.8553
